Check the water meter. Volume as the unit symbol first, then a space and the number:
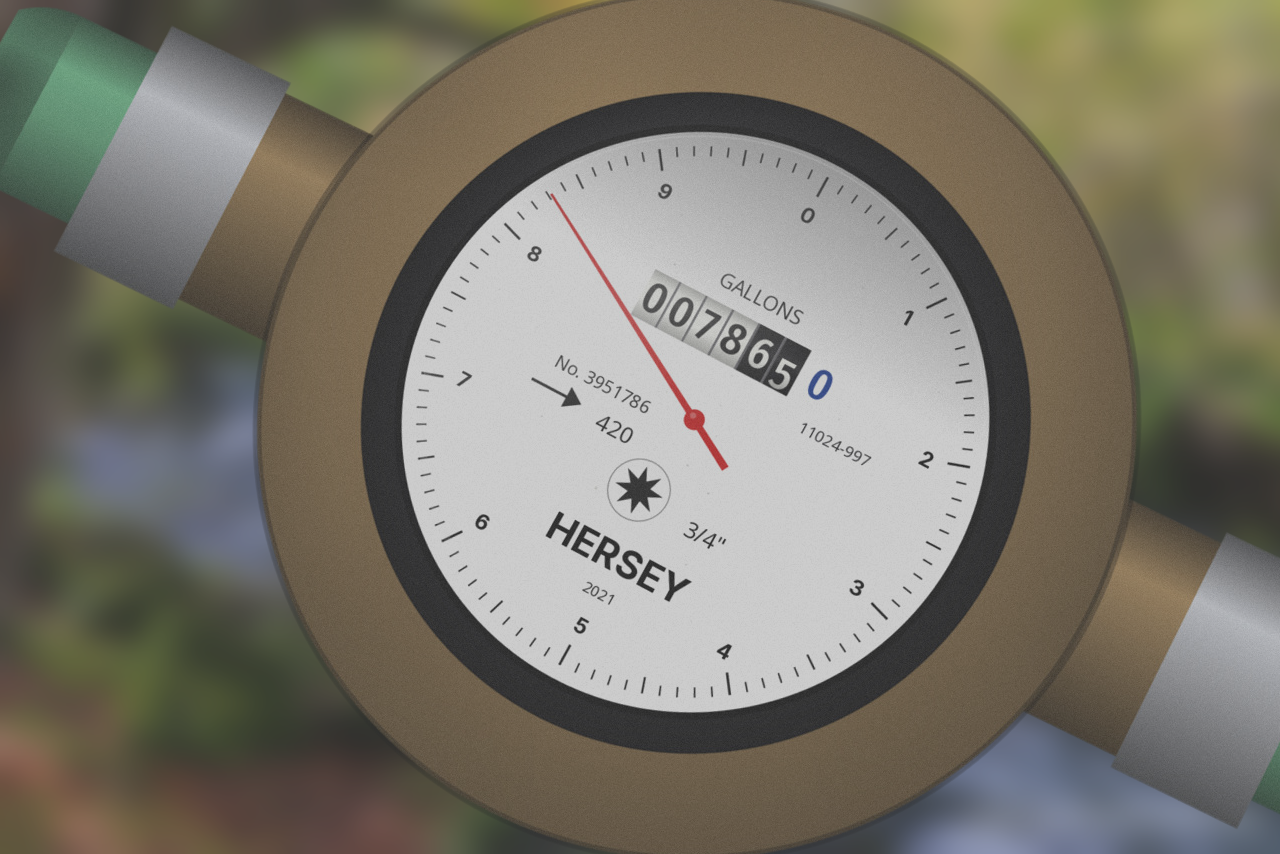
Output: gal 78648.3
